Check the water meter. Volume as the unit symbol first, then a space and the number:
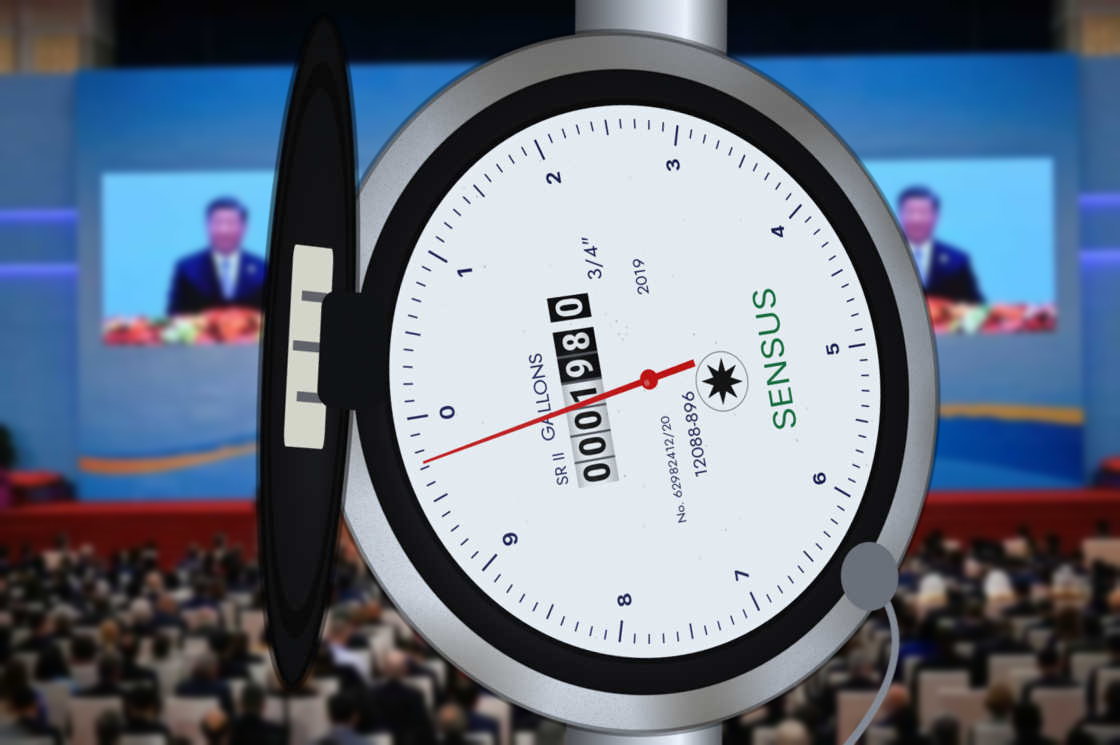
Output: gal 1979.7
